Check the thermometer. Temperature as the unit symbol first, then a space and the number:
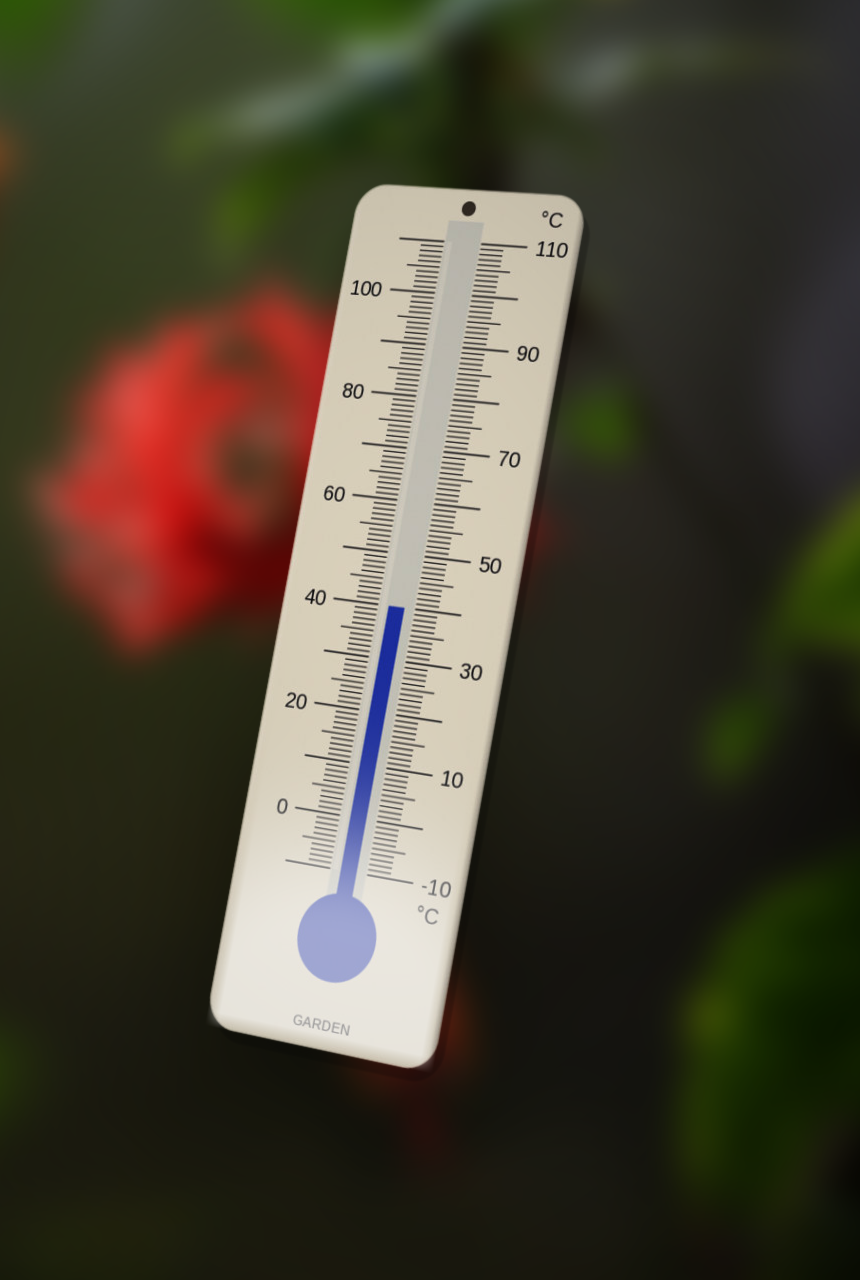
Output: °C 40
